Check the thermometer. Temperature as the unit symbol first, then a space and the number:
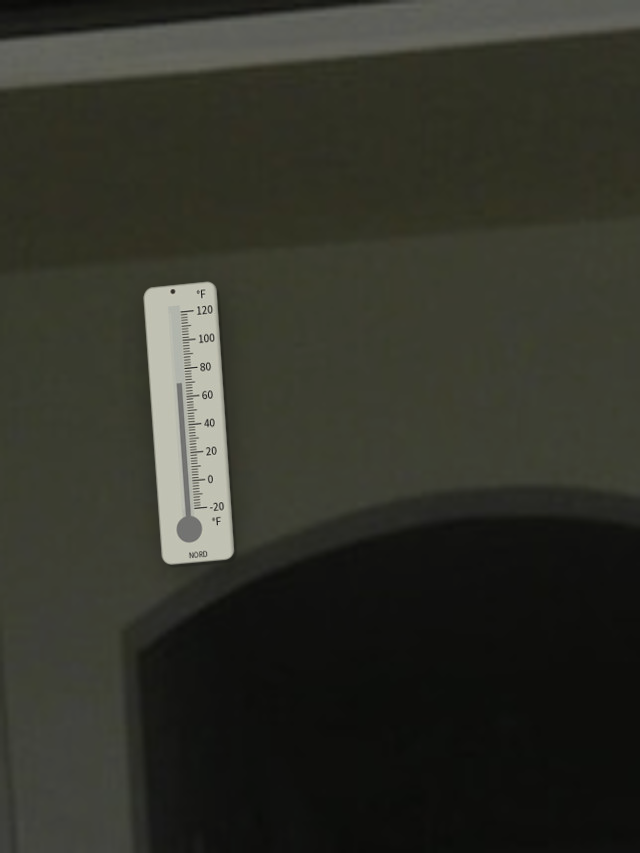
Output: °F 70
